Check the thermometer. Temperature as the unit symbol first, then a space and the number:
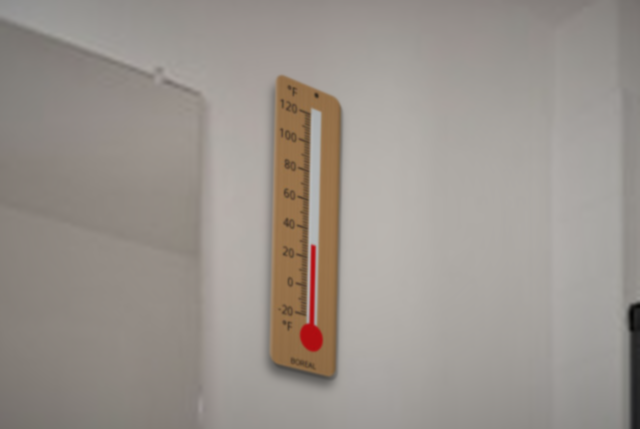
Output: °F 30
